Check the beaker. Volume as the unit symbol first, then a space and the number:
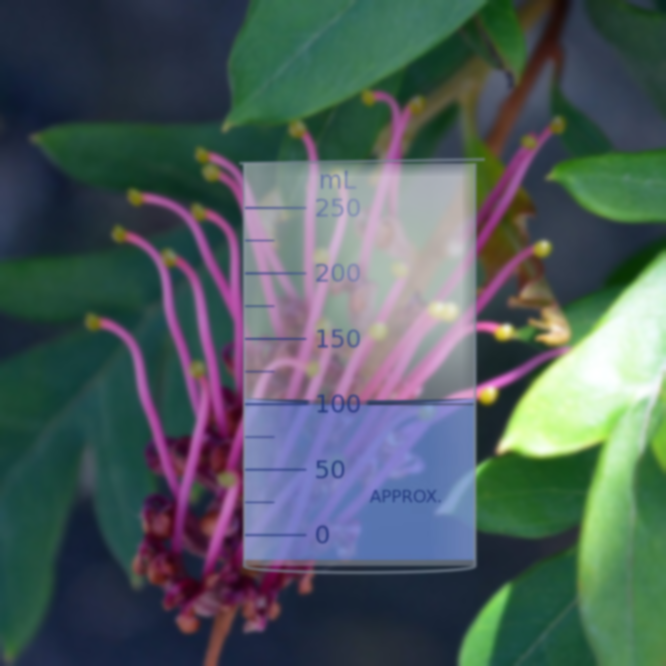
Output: mL 100
